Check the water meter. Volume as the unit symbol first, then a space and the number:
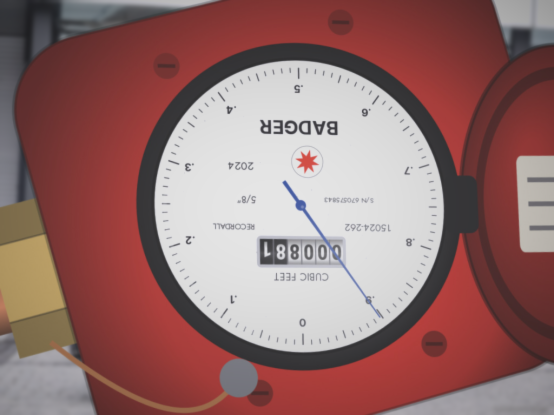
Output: ft³ 880.90
